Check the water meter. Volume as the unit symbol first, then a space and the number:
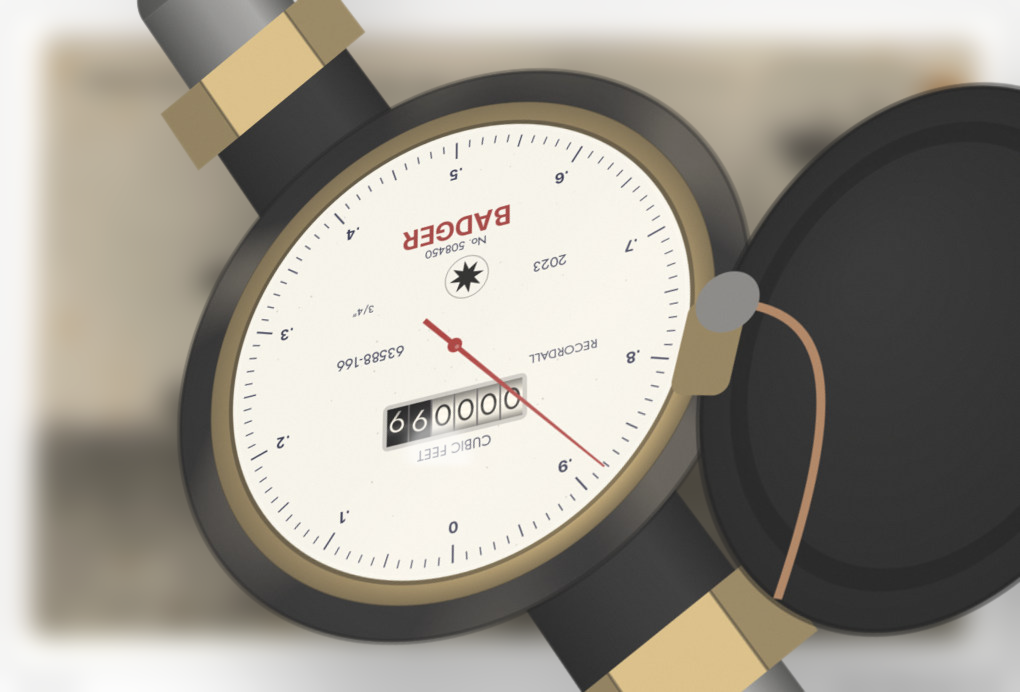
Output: ft³ 98.88
